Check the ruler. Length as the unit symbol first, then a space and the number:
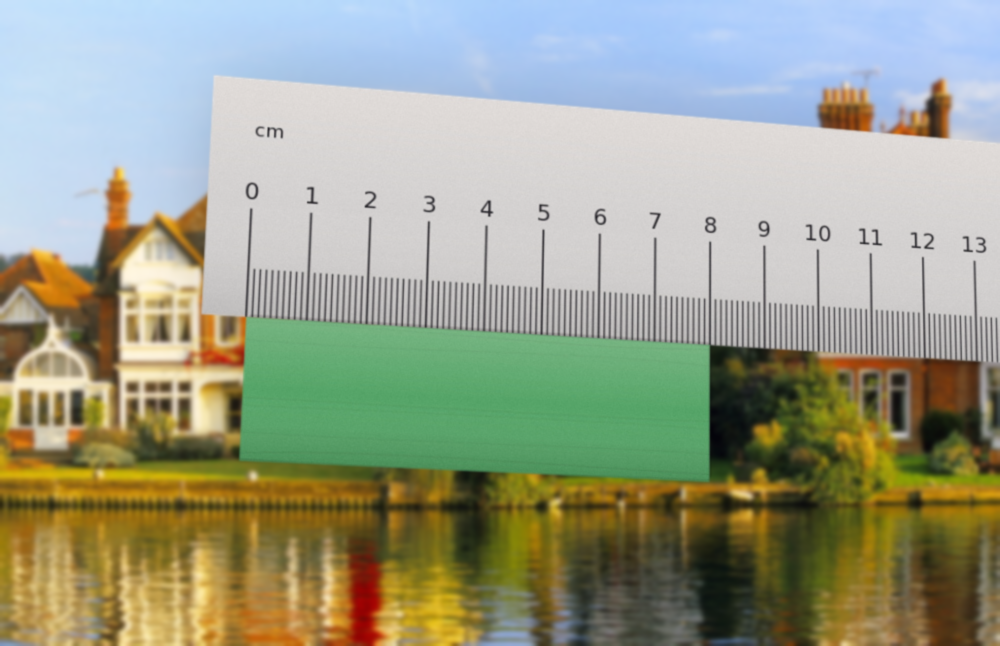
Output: cm 8
